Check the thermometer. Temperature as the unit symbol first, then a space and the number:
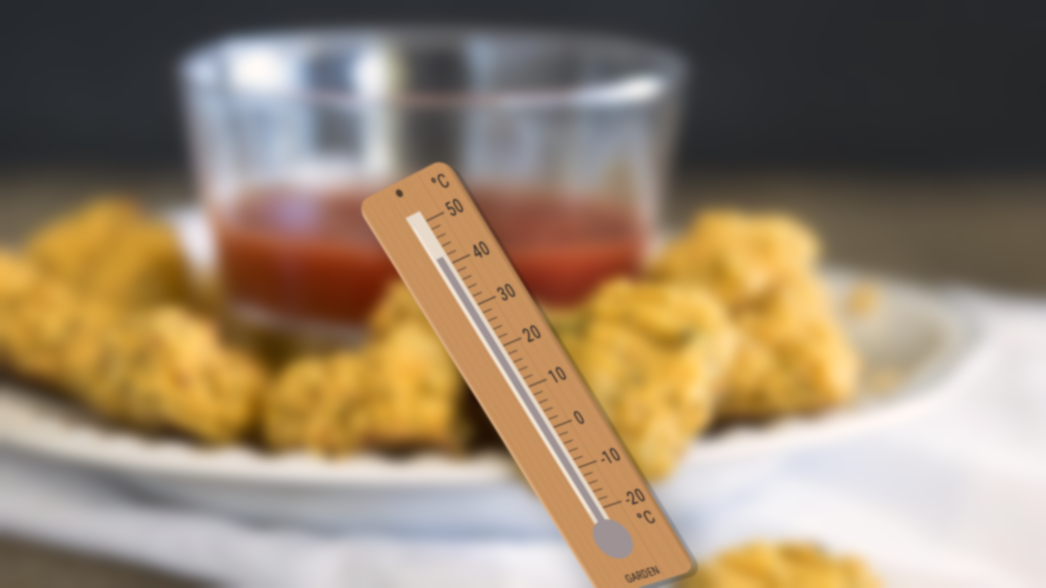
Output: °C 42
